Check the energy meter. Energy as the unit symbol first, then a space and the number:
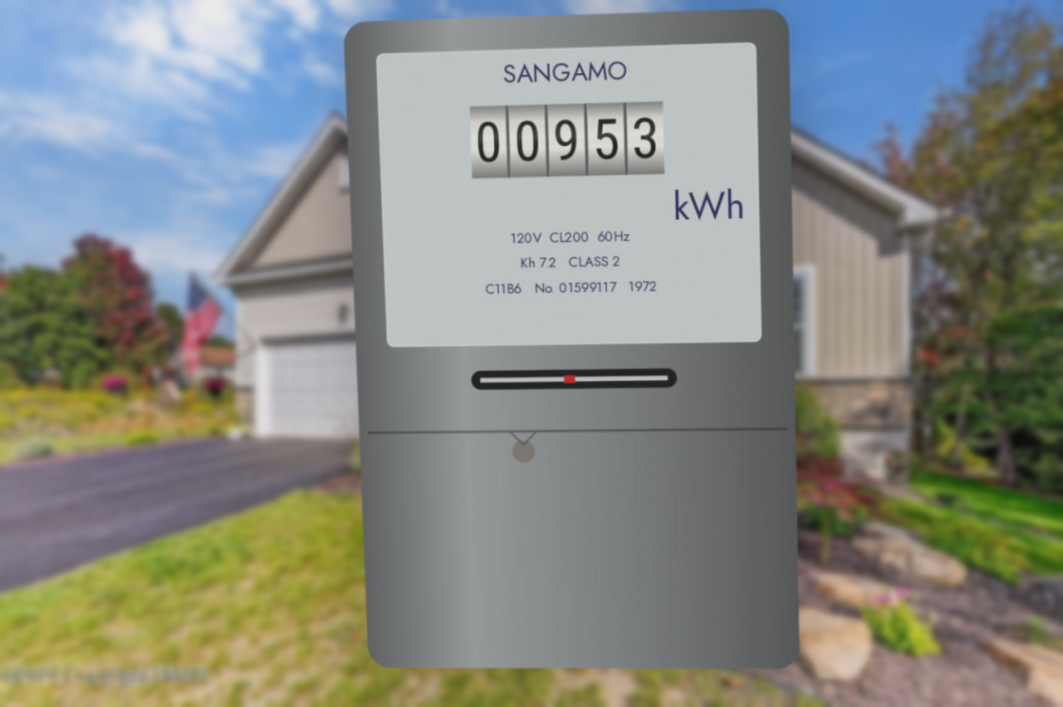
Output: kWh 953
